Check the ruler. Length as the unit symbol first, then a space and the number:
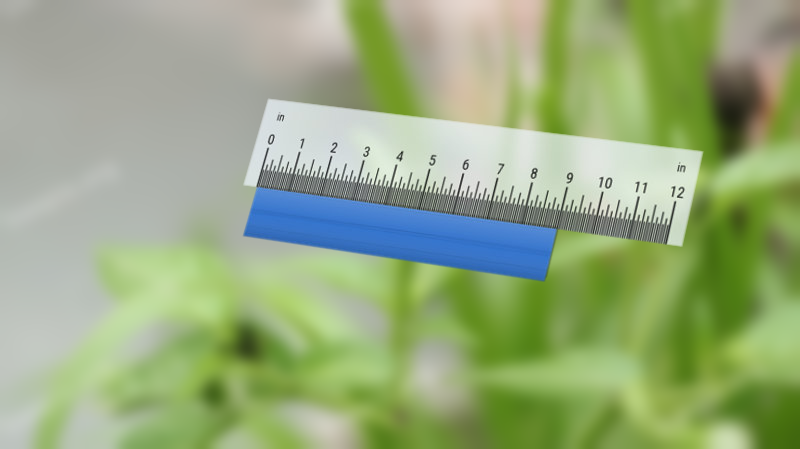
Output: in 9
